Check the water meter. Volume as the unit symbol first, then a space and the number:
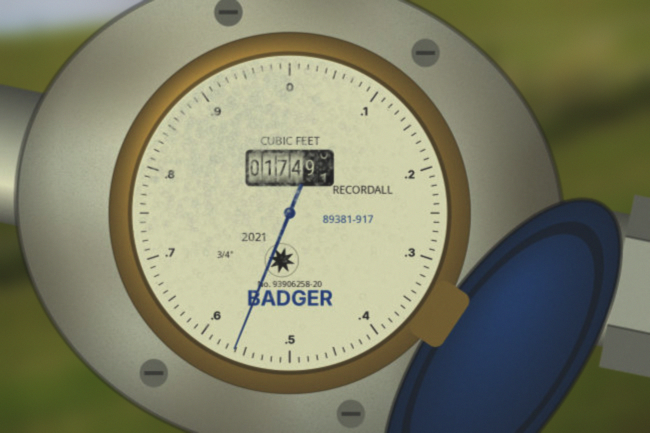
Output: ft³ 17490.56
